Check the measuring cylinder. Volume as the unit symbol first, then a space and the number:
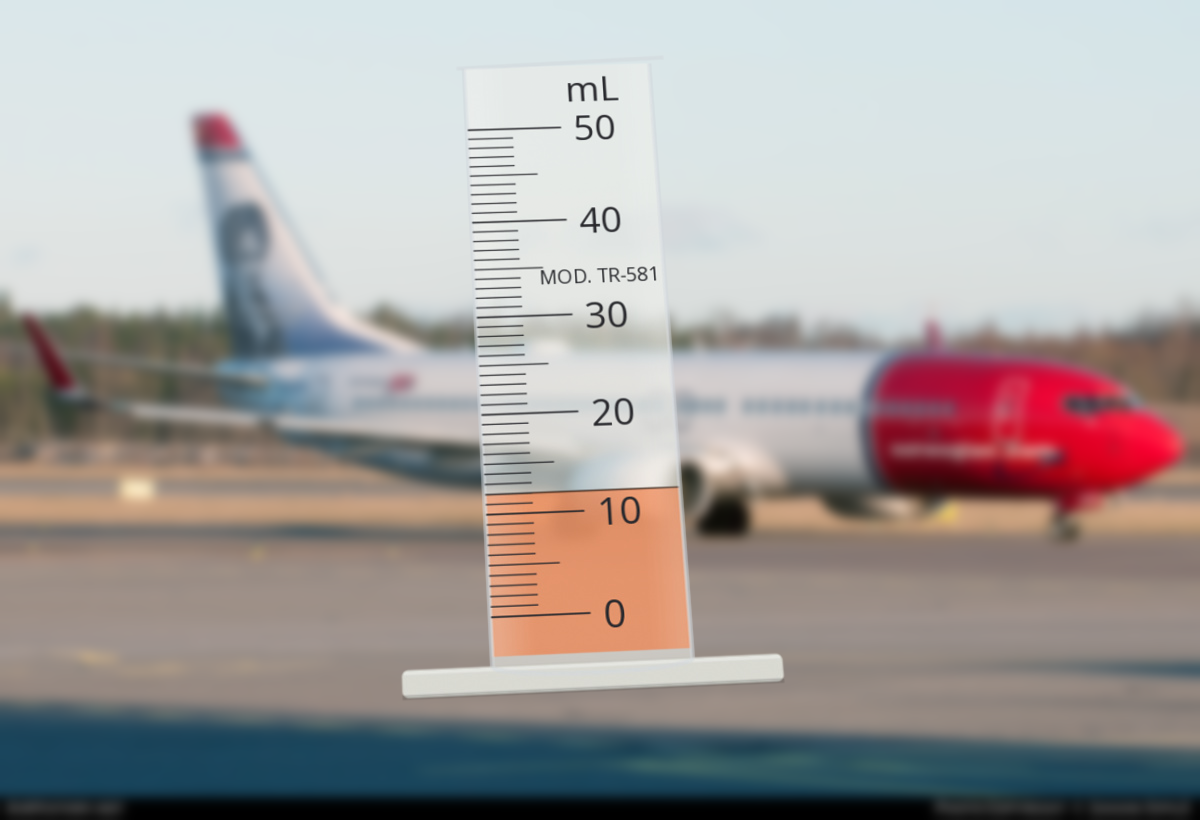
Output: mL 12
